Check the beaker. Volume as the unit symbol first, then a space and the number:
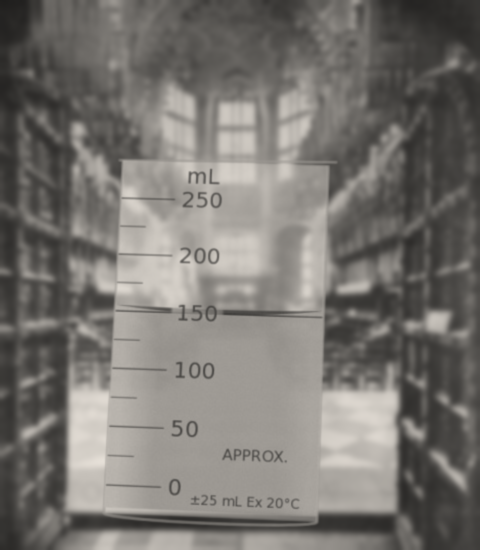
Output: mL 150
